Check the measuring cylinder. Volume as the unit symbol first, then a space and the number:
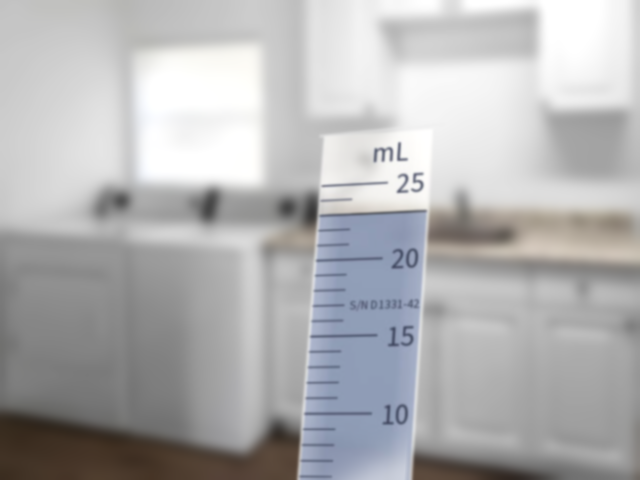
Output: mL 23
